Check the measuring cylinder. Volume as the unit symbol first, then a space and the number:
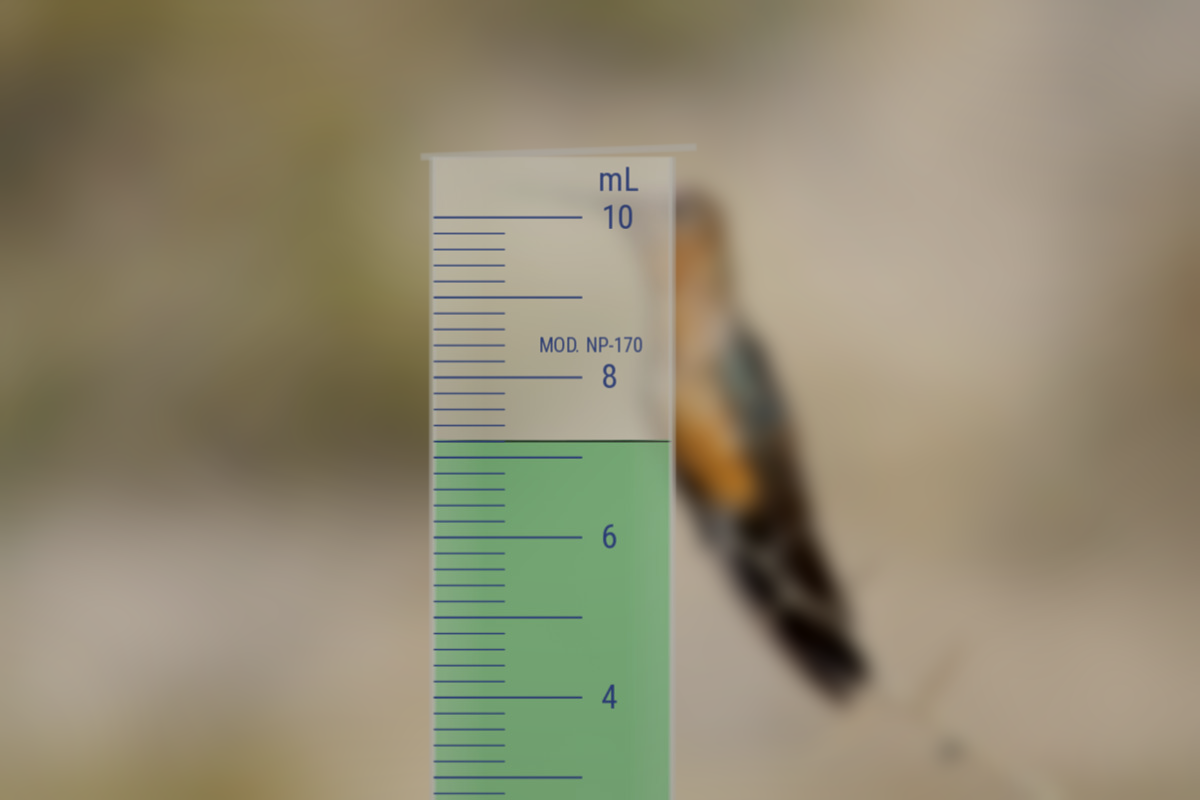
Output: mL 7.2
